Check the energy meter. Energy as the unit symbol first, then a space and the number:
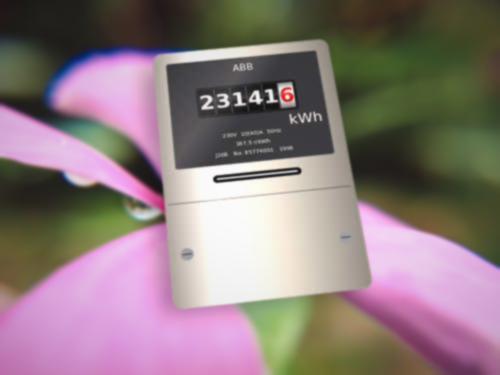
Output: kWh 23141.6
